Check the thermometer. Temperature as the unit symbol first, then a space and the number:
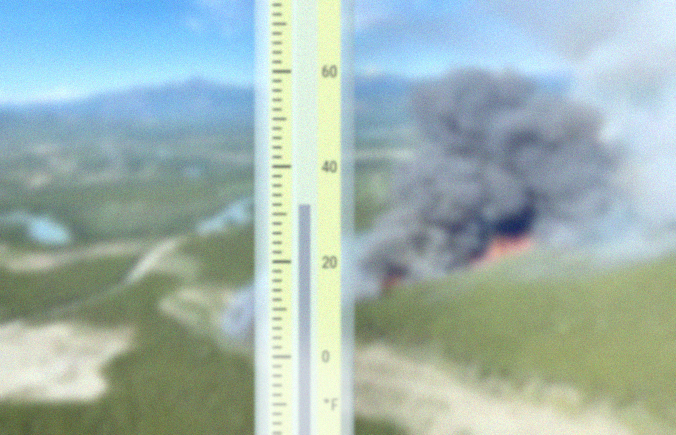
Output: °F 32
